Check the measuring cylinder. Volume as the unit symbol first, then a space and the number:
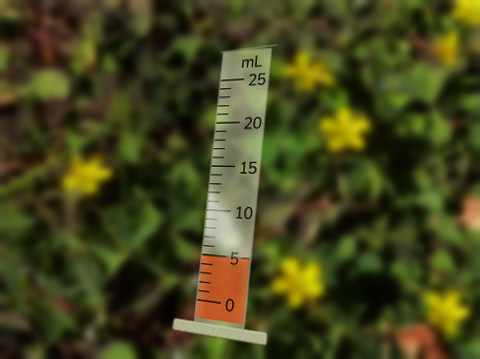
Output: mL 5
